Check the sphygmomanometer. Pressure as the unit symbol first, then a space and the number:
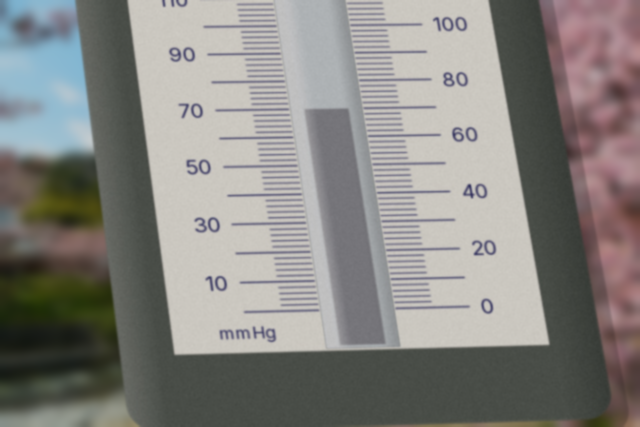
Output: mmHg 70
